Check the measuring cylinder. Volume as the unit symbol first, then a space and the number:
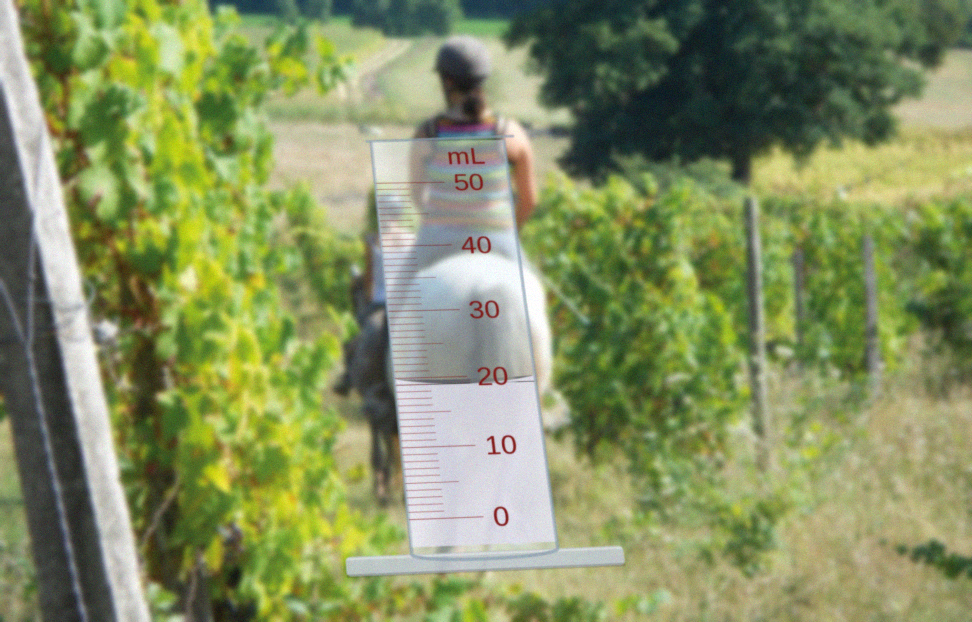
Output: mL 19
